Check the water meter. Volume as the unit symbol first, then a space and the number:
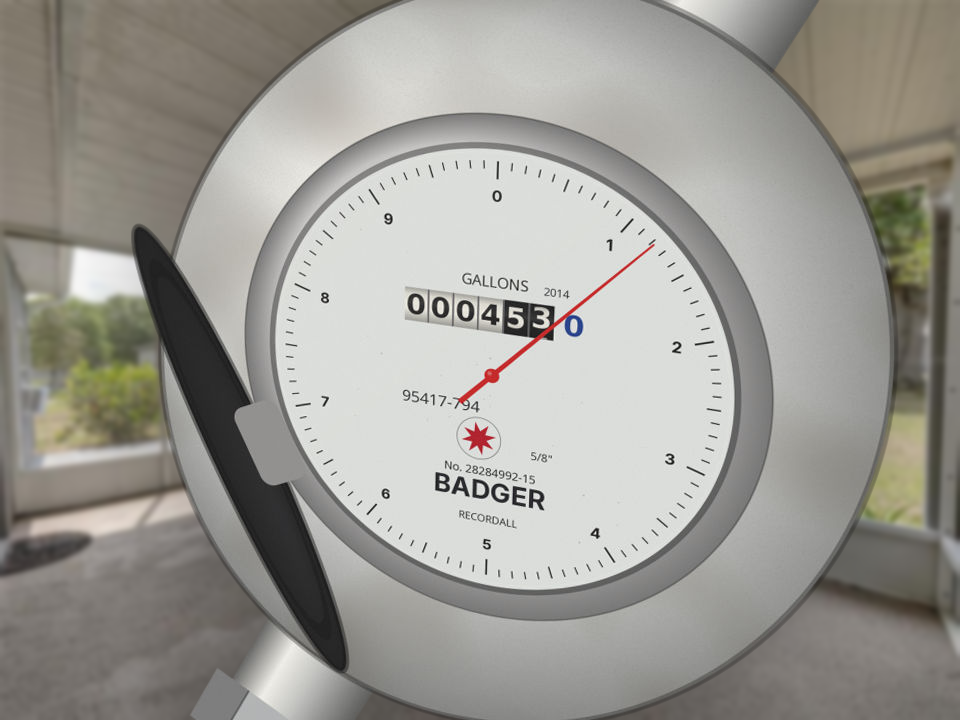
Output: gal 4531.2
